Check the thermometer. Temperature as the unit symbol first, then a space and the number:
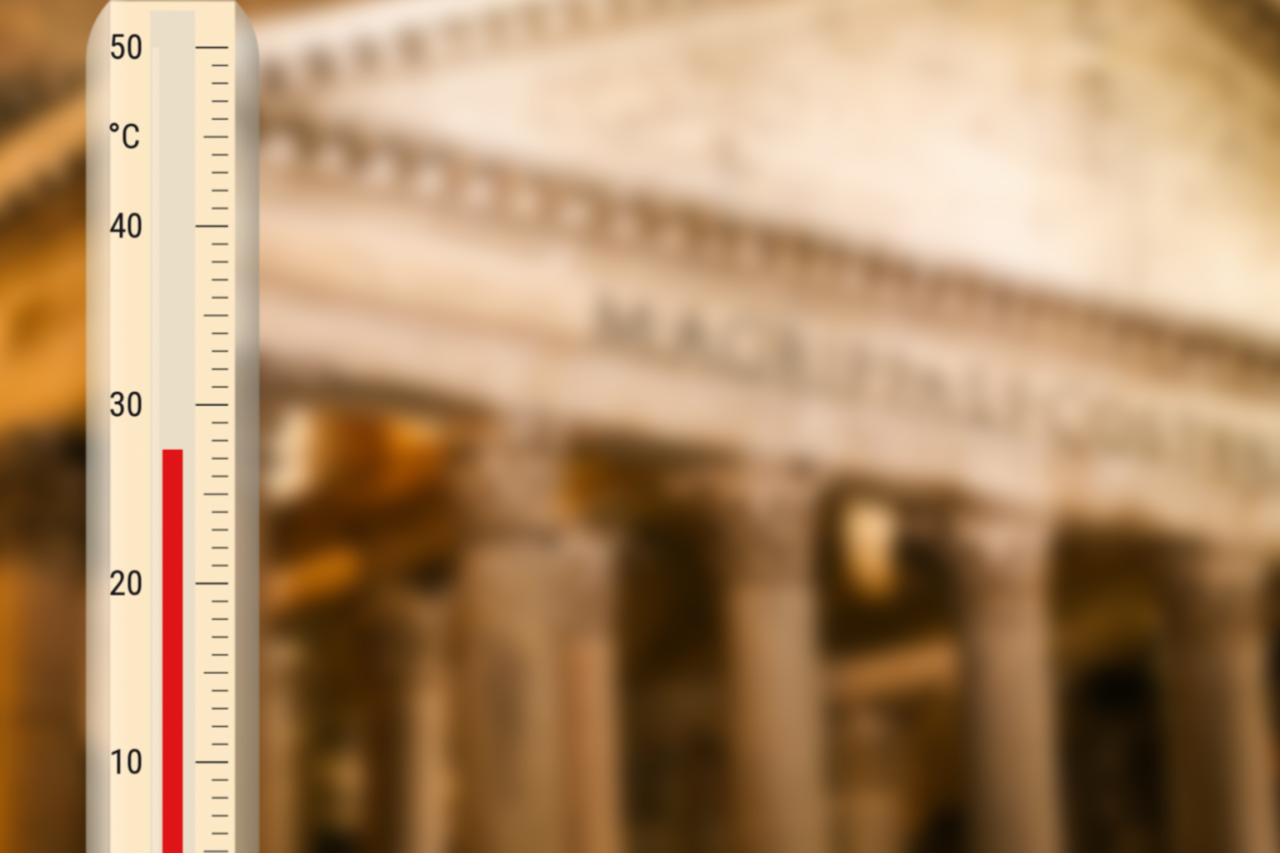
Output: °C 27.5
